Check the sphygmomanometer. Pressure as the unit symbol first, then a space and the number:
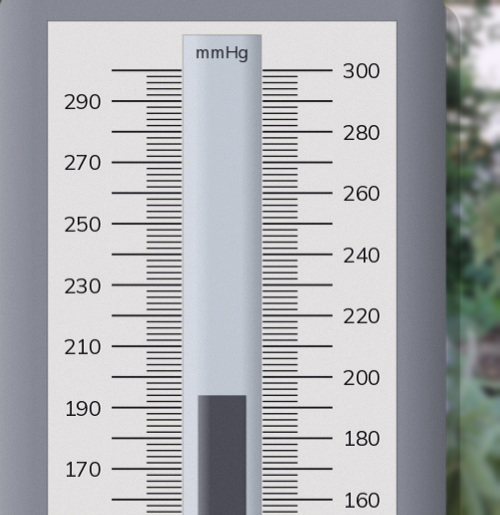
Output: mmHg 194
